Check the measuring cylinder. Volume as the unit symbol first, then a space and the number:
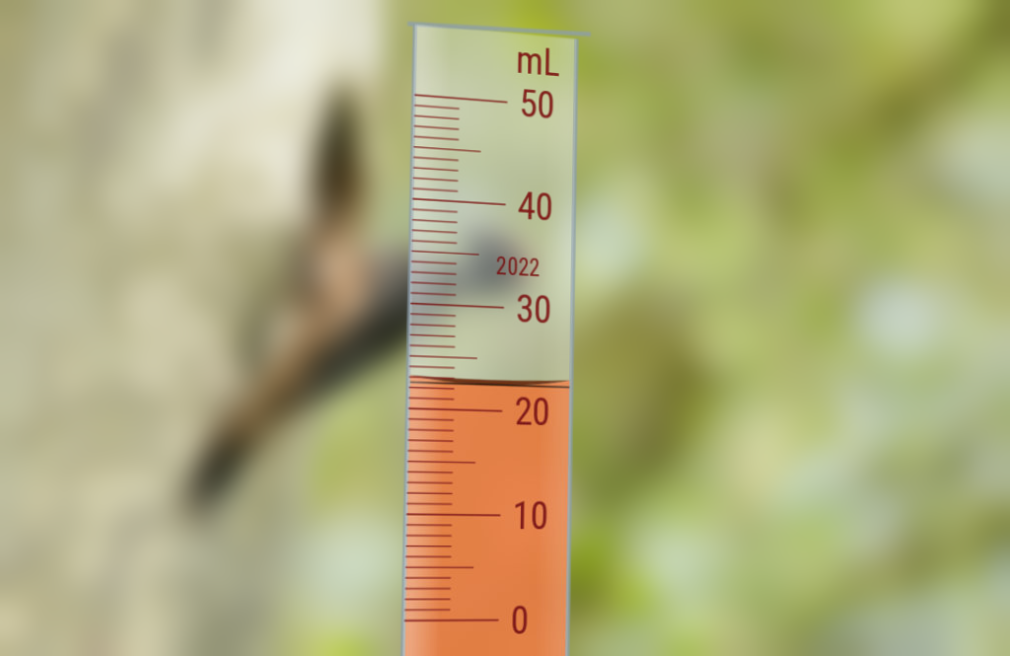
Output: mL 22.5
